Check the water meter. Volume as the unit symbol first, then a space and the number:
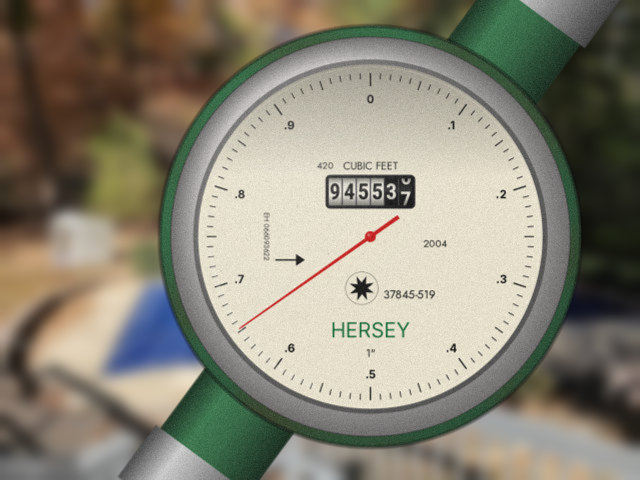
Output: ft³ 945536.65
